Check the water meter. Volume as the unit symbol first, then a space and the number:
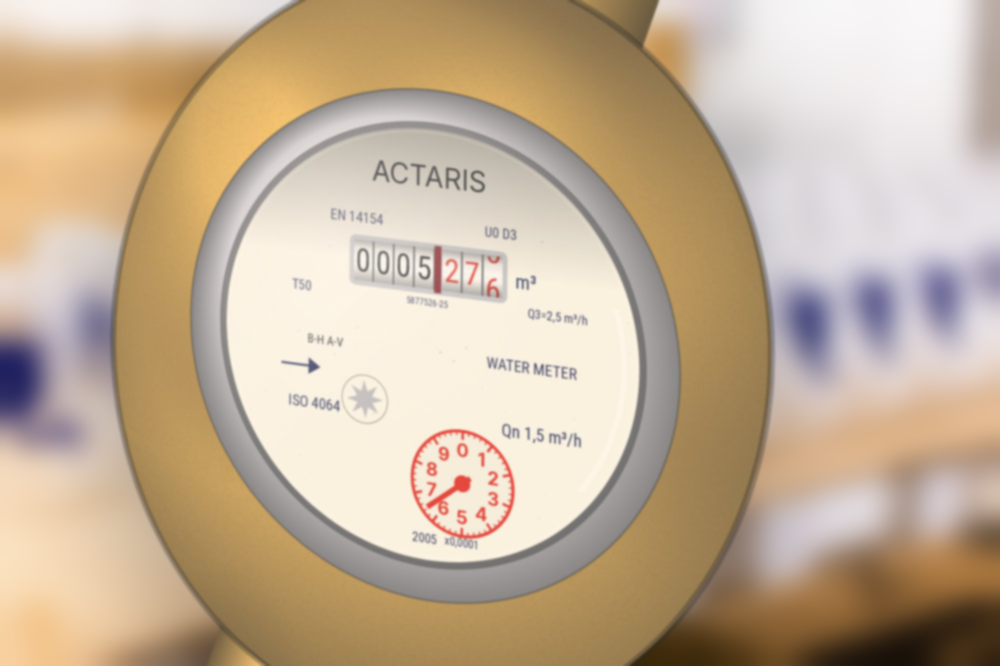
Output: m³ 5.2756
